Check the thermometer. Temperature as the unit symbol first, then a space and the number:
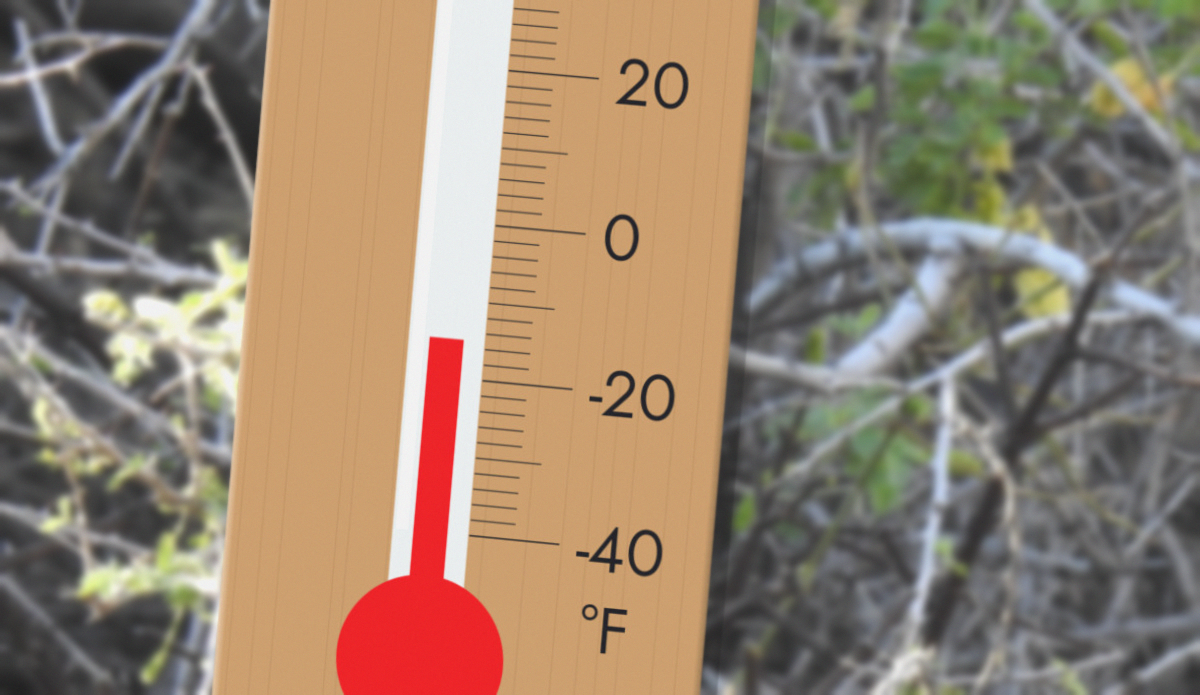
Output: °F -15
